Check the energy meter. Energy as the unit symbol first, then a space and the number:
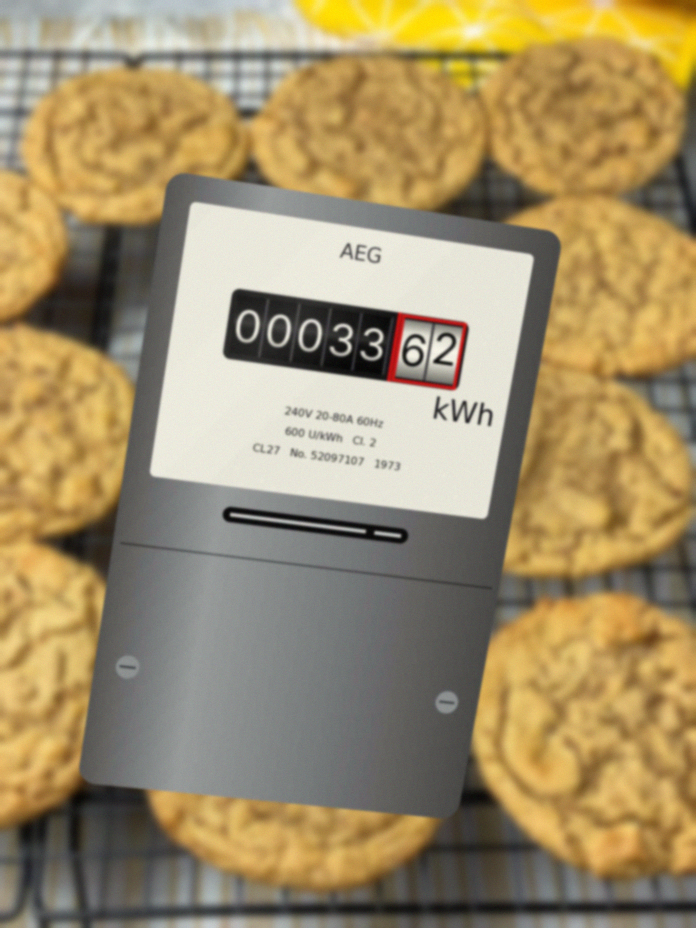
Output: kWh 33.62
